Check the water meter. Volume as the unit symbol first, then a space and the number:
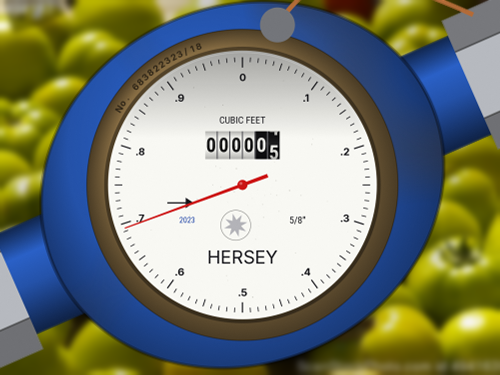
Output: ft³ 4.69
